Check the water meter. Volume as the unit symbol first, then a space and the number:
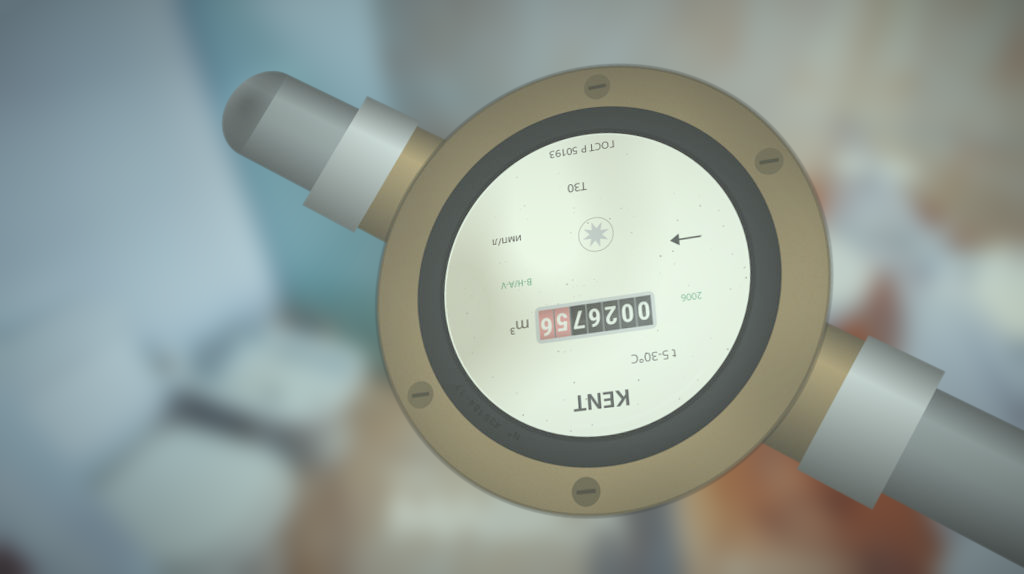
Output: m³ 267.56
